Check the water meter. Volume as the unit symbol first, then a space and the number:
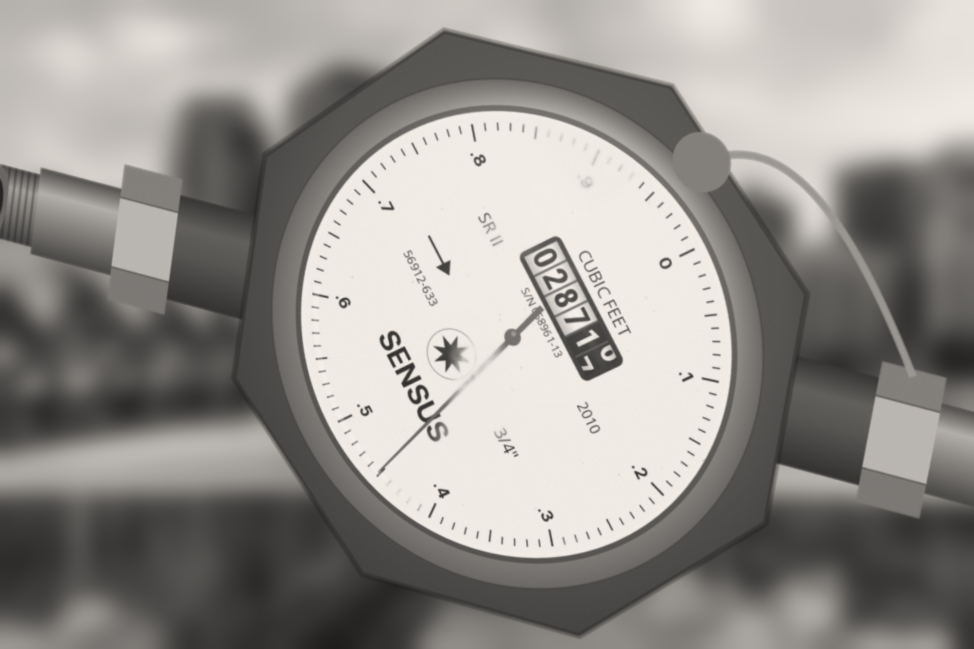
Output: ft³ 28716.45
